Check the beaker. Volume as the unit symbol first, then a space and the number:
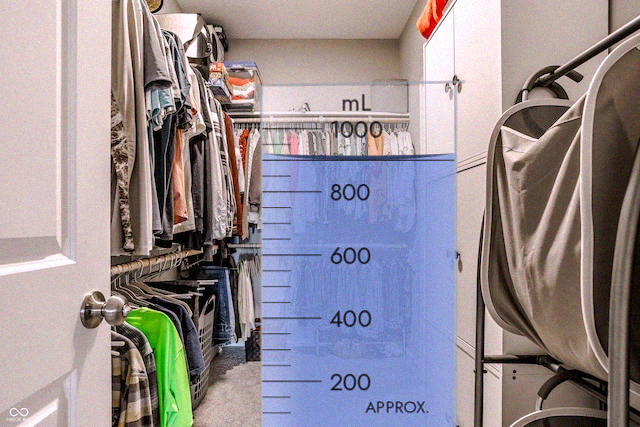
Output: mL 900
